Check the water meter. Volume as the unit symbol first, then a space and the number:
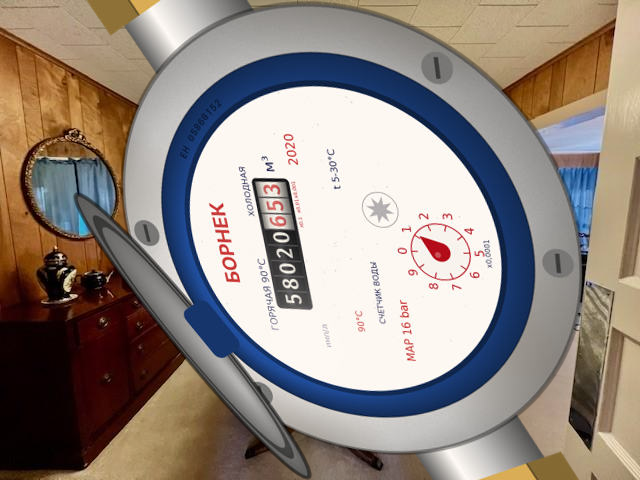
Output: m³ 58020.6531
